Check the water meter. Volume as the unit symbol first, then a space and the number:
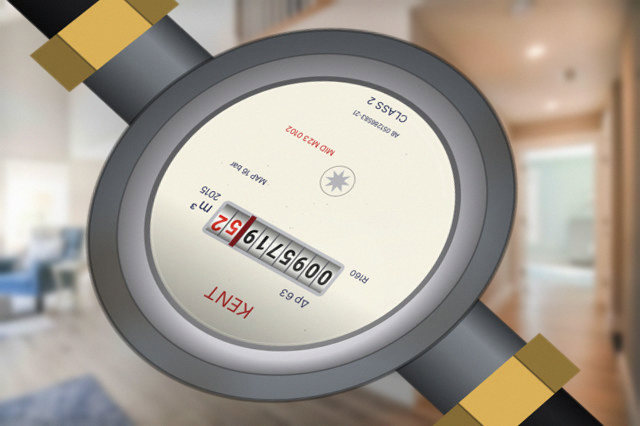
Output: m³ 95719.52
